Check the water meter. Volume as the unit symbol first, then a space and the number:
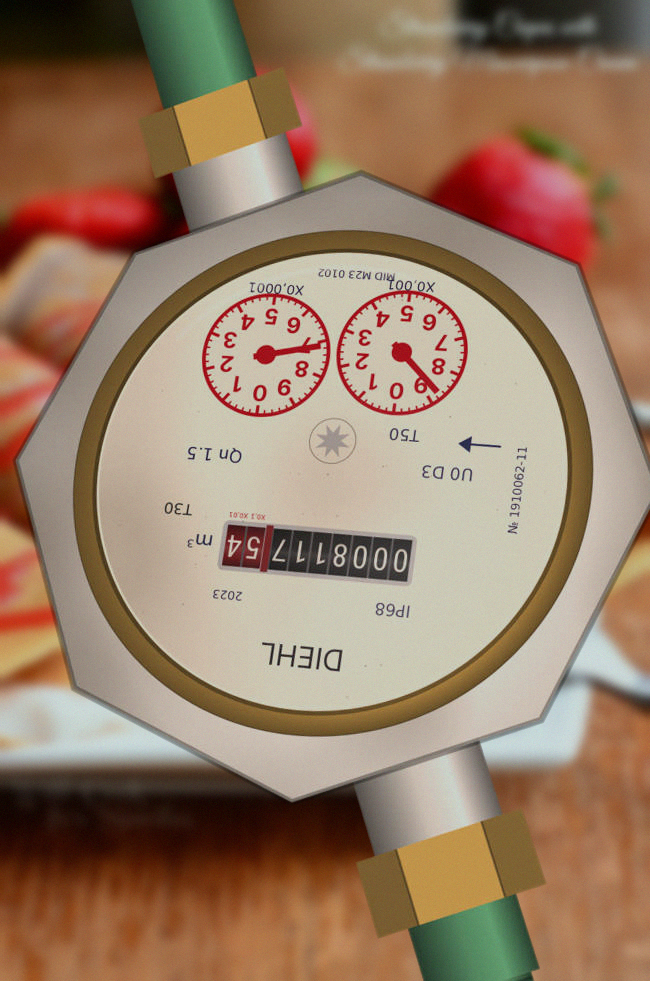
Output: m³ 8117.5487
